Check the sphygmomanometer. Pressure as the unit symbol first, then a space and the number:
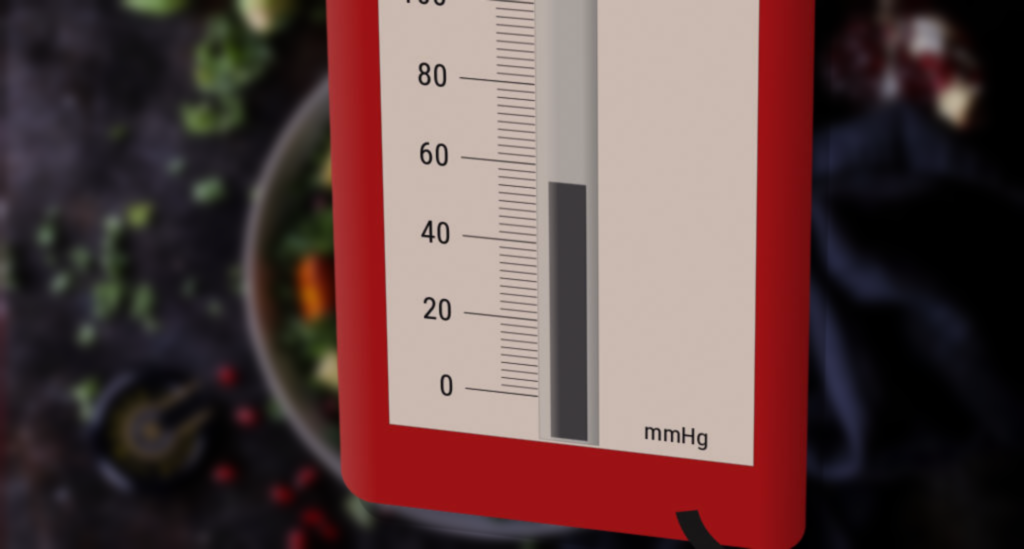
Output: mmHg 56
